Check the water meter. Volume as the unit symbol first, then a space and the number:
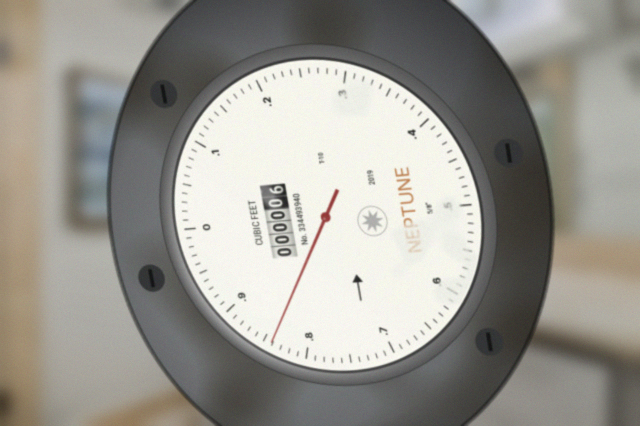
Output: ft³ 5.84
